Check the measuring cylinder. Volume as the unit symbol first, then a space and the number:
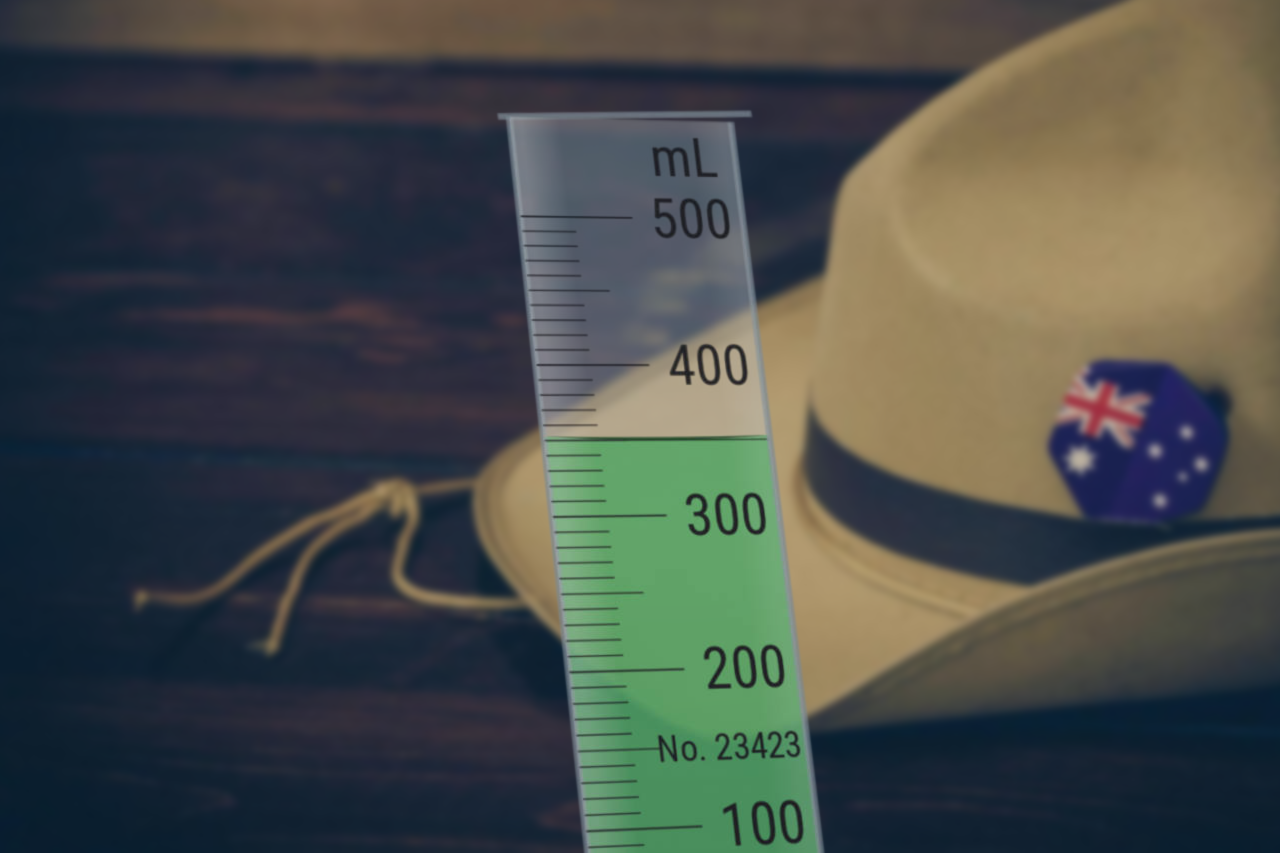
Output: mL 350
